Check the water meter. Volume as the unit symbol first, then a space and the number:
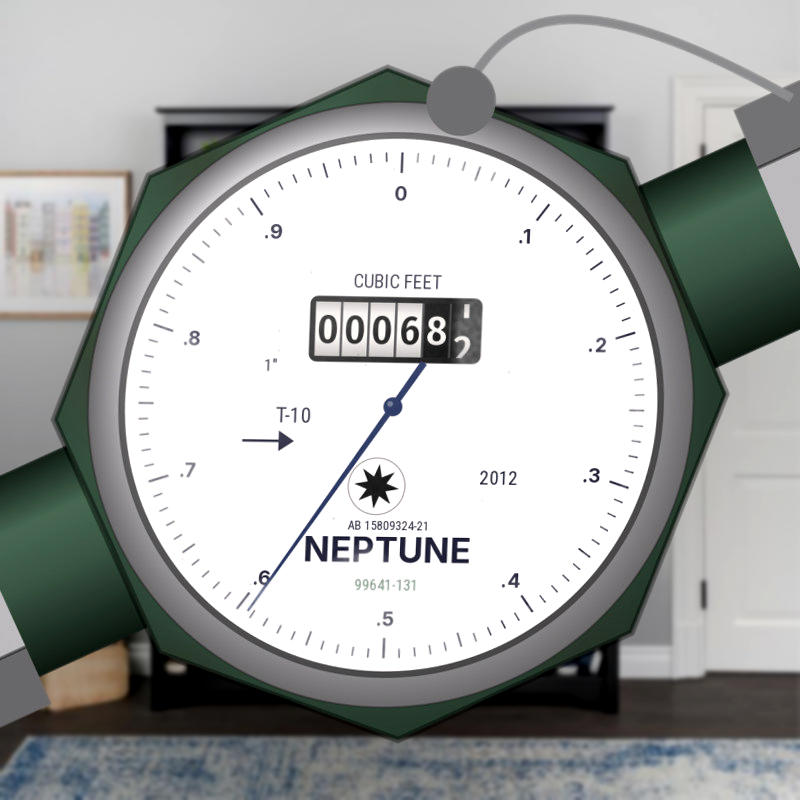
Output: ft³ 681.59
